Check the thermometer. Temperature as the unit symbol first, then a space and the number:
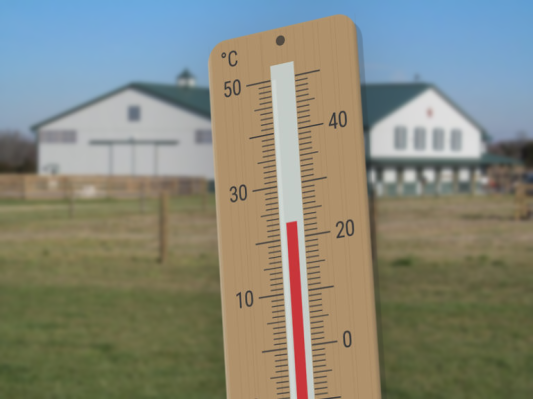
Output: °C 23
